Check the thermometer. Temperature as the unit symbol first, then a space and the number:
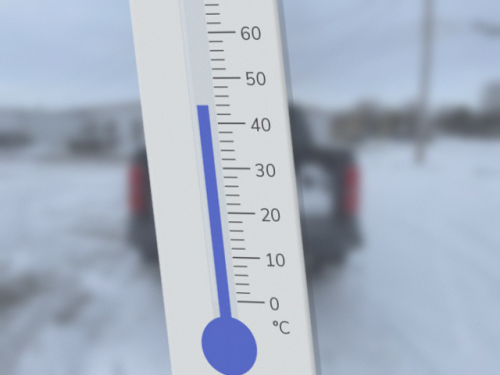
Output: °C 44
